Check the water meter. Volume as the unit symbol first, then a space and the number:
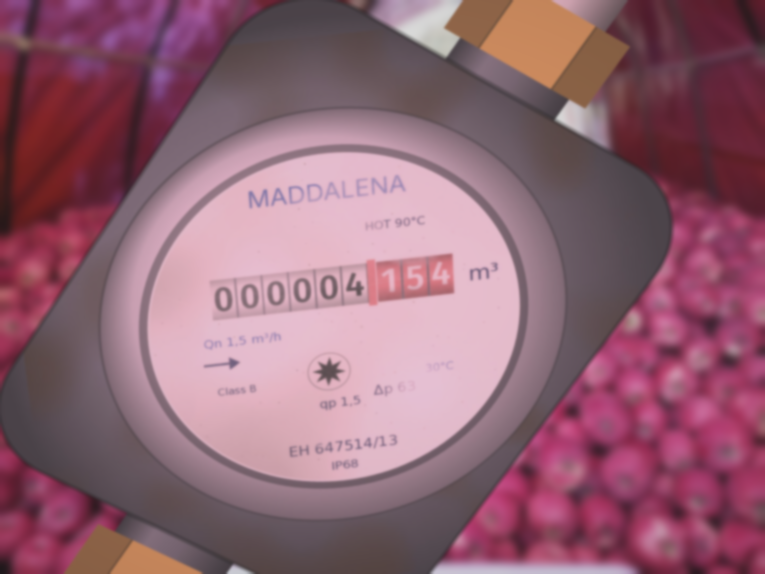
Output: m³ 4.154
